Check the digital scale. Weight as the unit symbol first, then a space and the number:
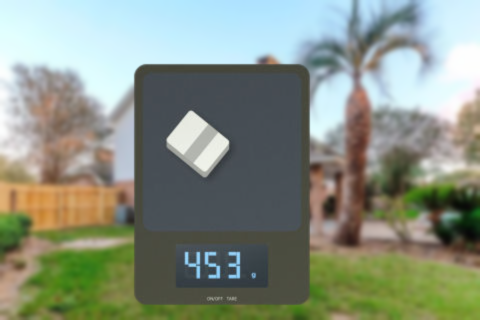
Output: g 453
